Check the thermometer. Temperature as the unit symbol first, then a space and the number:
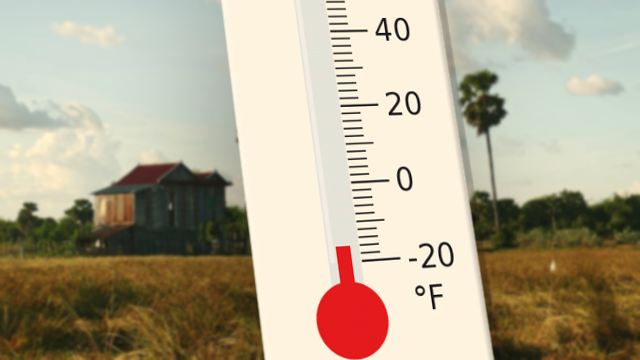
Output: °F -16
